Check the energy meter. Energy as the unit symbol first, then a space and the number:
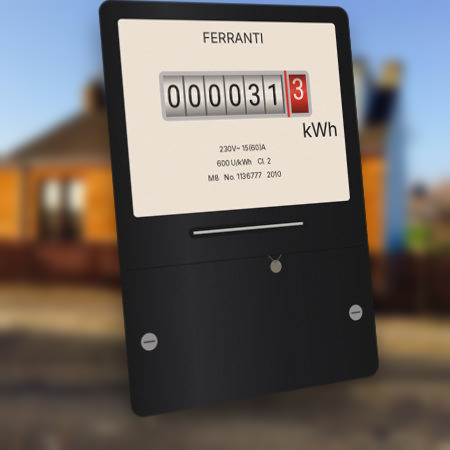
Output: kWh 31.3
